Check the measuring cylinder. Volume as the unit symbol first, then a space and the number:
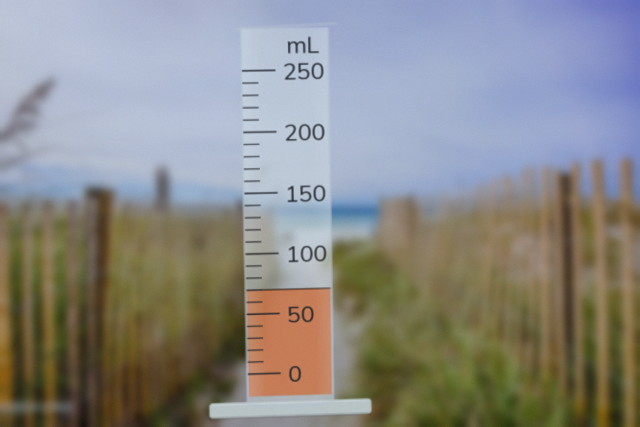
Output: mL 70
